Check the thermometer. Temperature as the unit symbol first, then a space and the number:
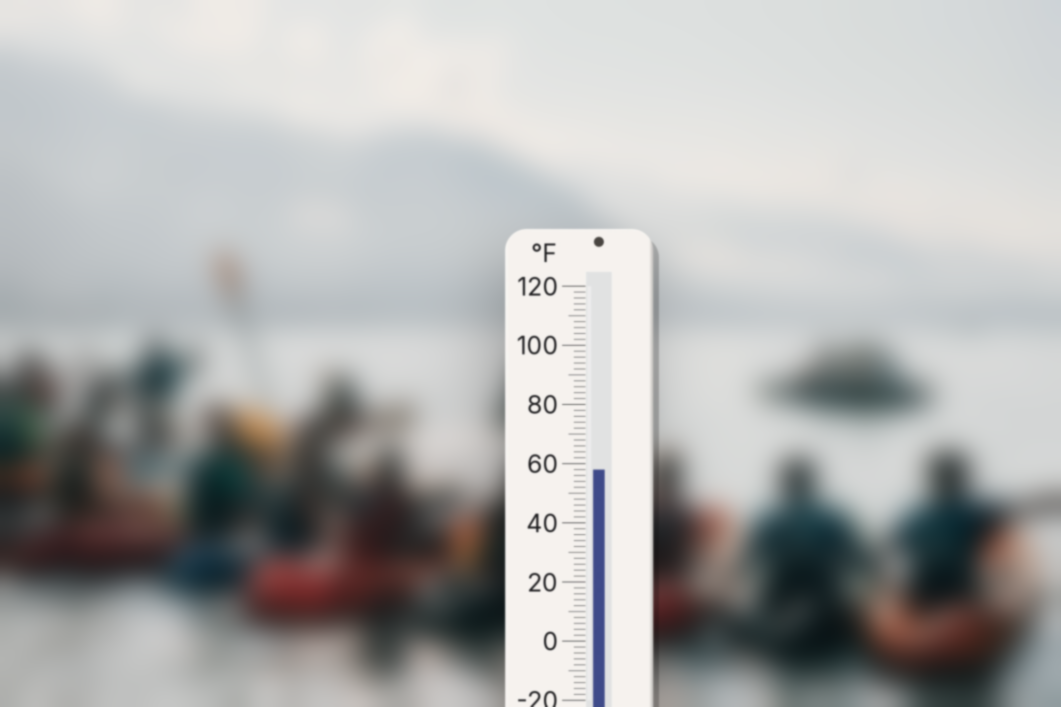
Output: °F 58
